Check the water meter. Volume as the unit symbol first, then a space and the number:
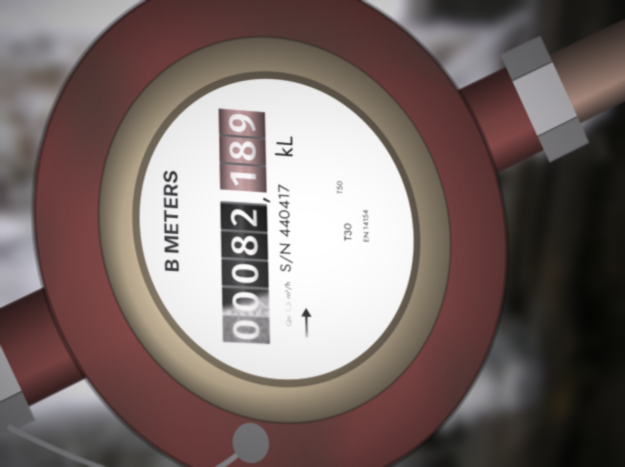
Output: kL 82.189
